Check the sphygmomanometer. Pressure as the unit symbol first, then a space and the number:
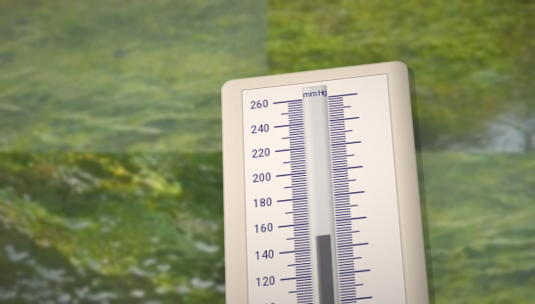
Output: mmHg 150
